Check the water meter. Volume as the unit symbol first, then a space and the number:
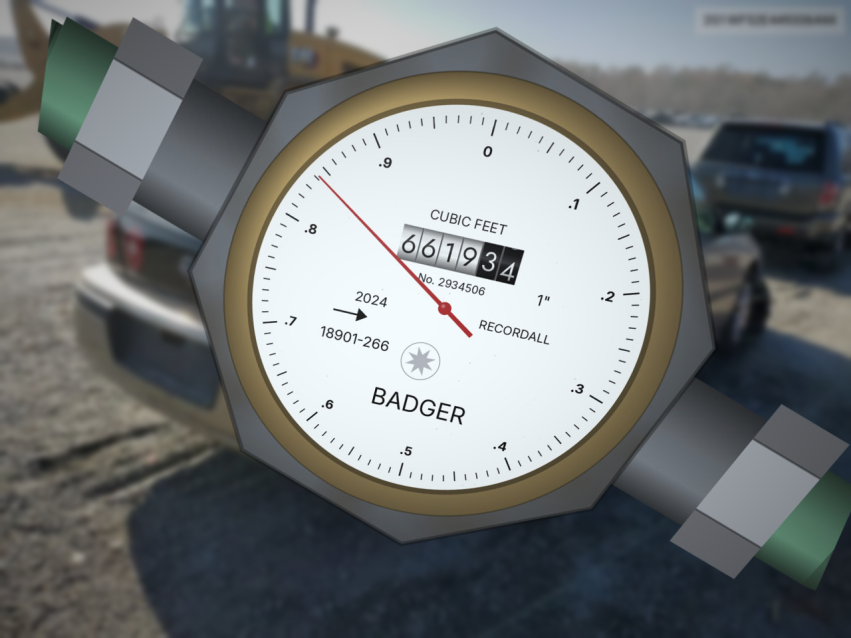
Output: ft³ 661933.84
